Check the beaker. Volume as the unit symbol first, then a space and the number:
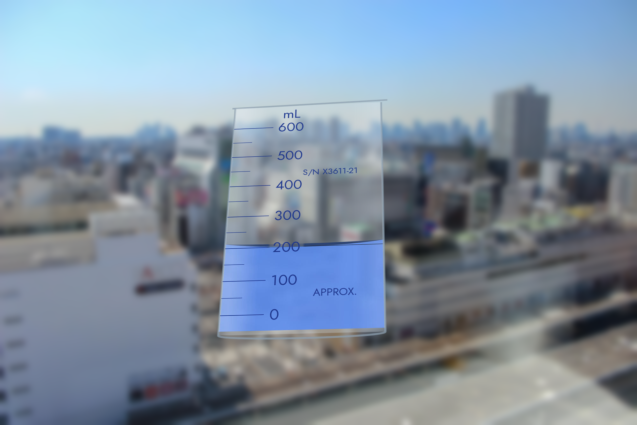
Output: mL 200
